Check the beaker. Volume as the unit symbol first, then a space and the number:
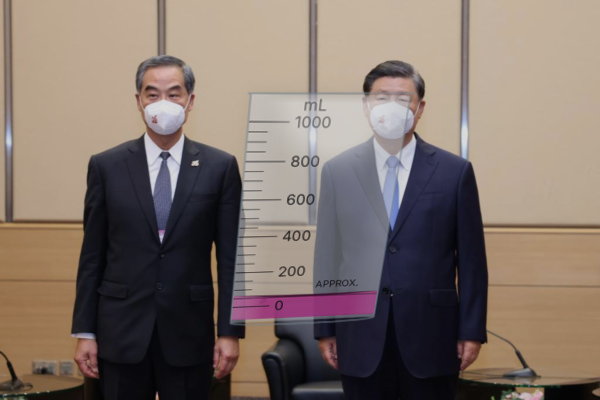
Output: mL 50
